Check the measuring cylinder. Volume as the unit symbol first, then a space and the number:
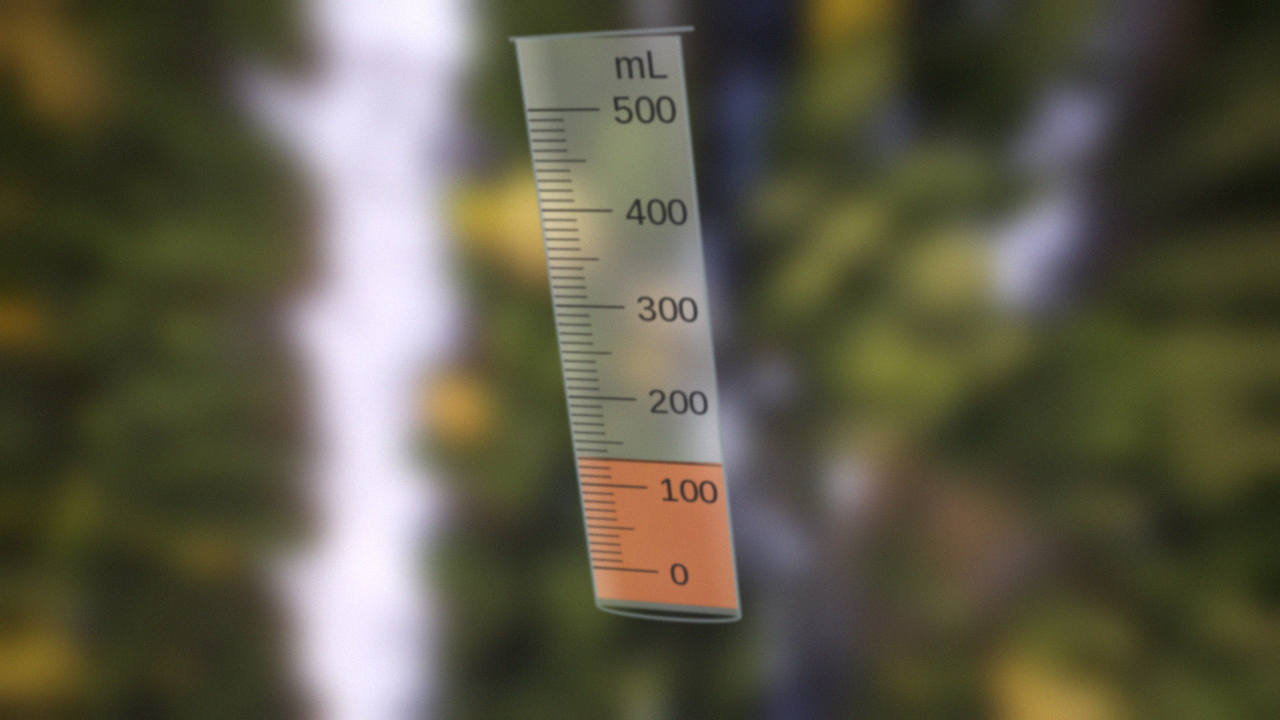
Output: mL 130
